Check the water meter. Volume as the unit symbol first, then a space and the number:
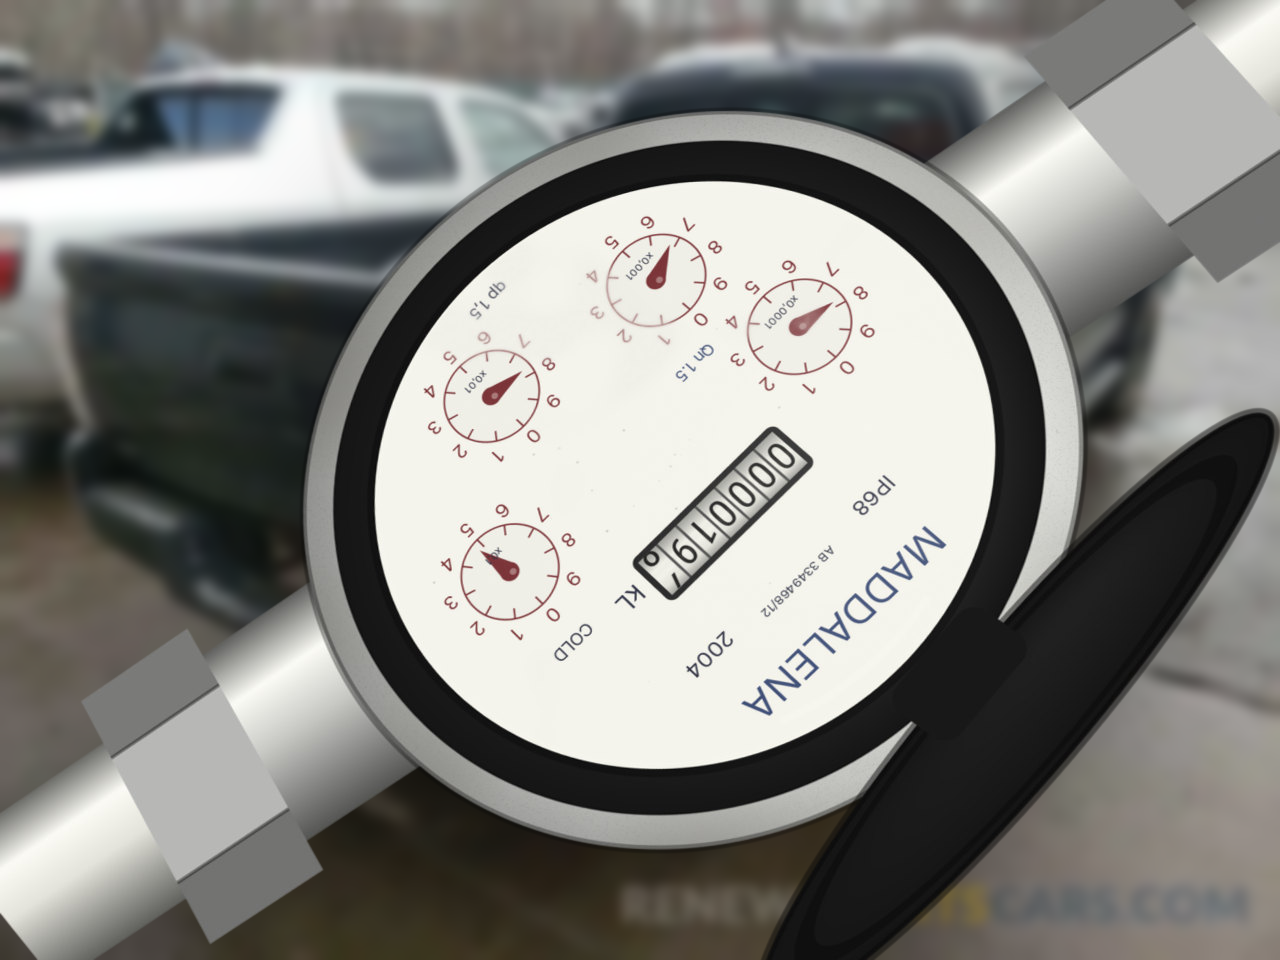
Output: kL 197.4767
